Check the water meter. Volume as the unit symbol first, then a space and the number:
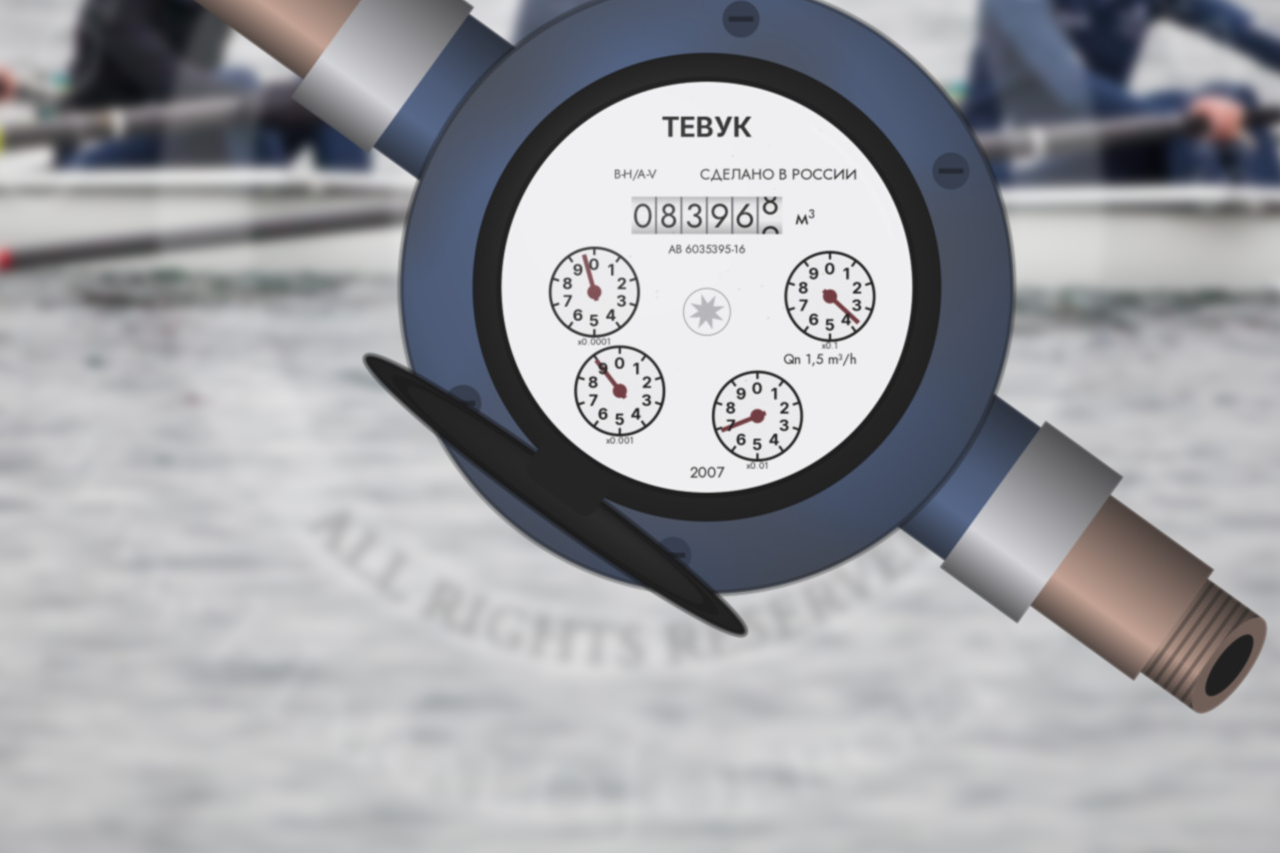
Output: m³ 83968.3689
